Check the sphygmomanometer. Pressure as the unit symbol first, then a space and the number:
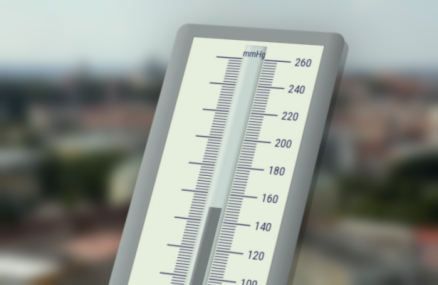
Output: mmHg 150
